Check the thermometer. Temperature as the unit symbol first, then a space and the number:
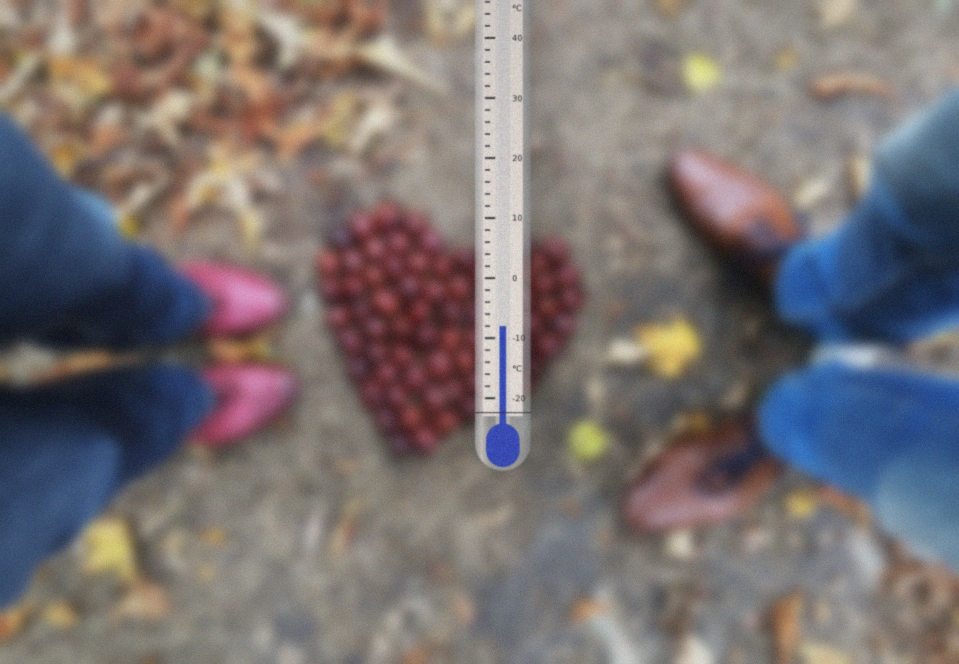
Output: °C -8
